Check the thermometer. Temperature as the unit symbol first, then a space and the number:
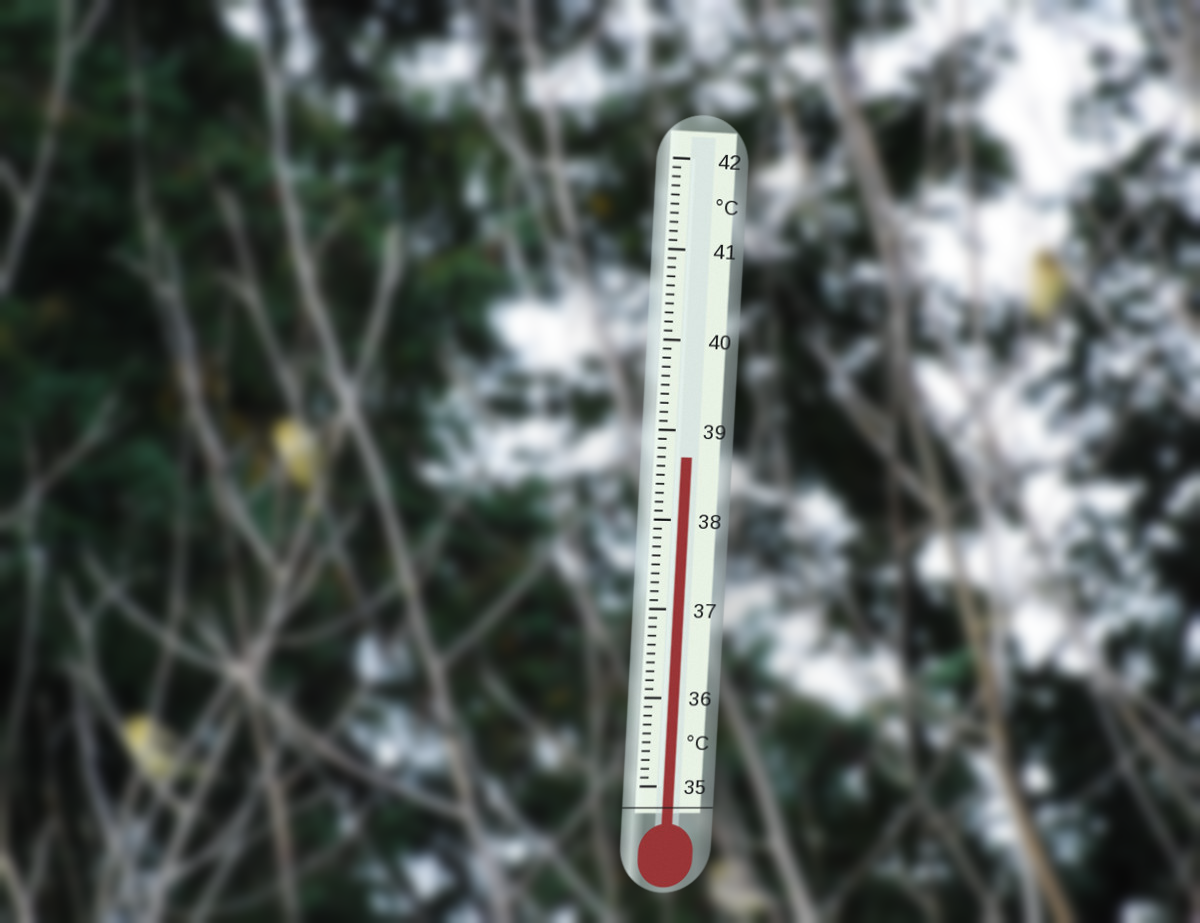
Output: °C 38.7
